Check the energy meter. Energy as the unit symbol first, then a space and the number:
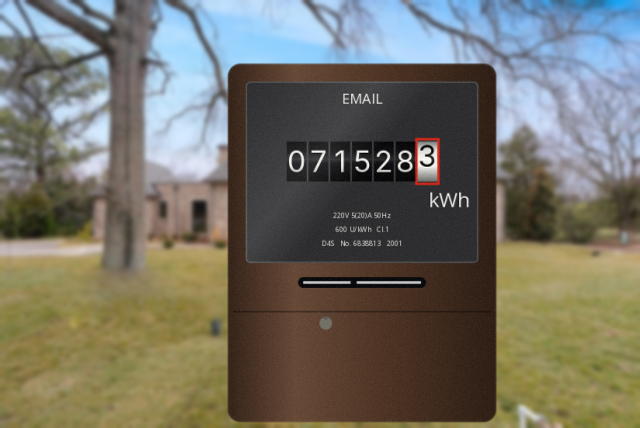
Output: kWh 71528.3
